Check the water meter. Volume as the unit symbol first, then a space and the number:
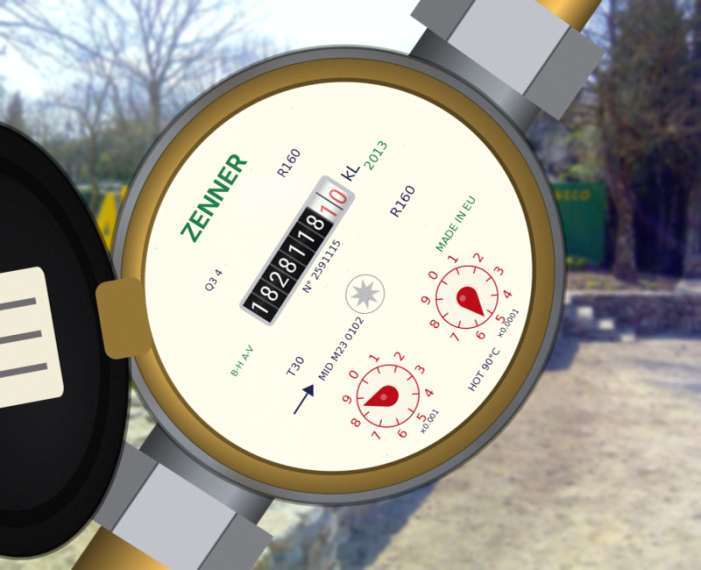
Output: kL 1828118.0985
